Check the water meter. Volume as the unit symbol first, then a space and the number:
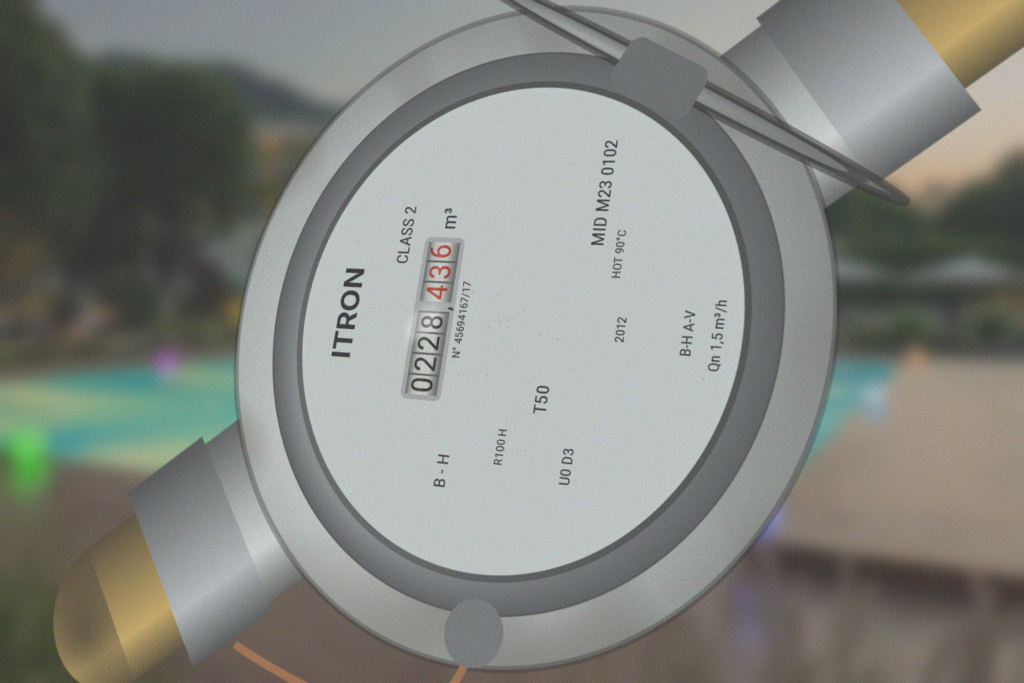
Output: m³ 228.436
